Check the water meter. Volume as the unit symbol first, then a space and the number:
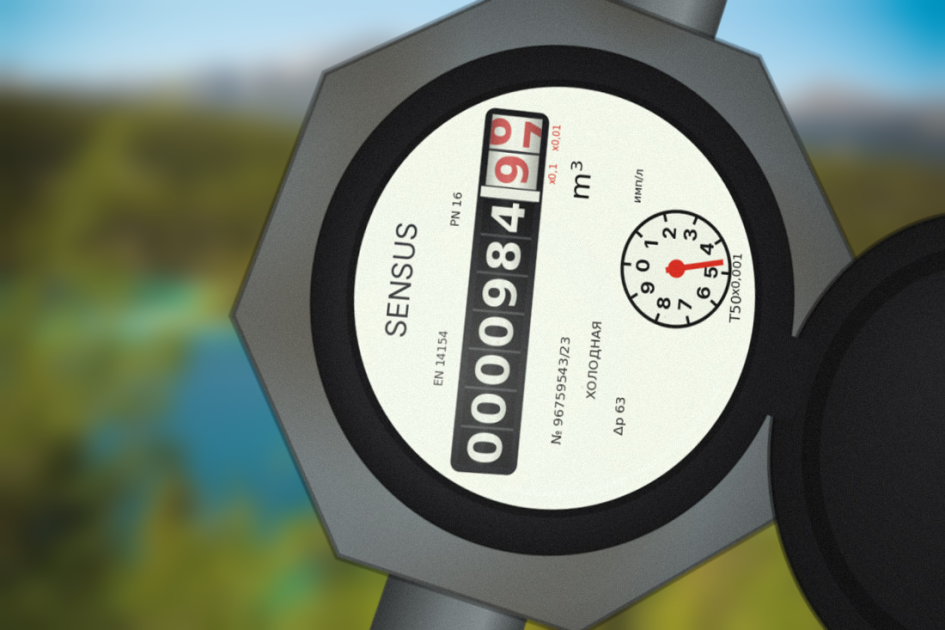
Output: m³ 984.964
